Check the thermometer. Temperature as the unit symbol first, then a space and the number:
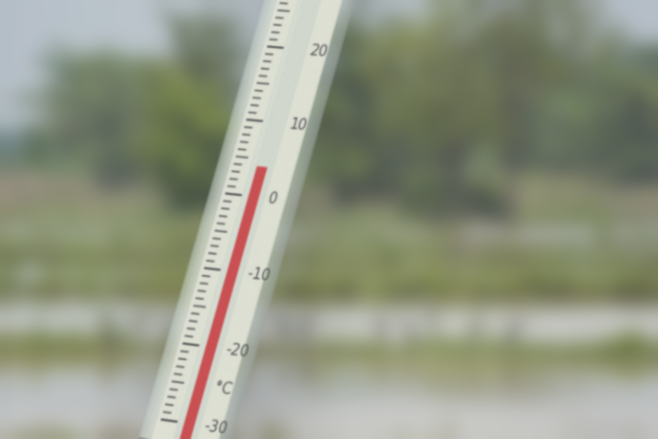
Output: °C 4
